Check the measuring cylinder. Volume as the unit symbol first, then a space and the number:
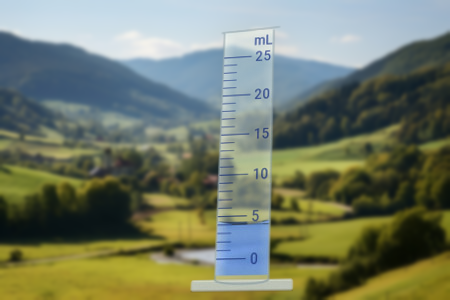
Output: mL 4
